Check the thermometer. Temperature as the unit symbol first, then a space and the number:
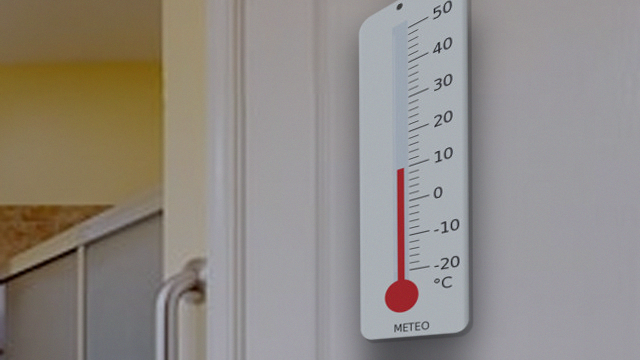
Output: °C 10
